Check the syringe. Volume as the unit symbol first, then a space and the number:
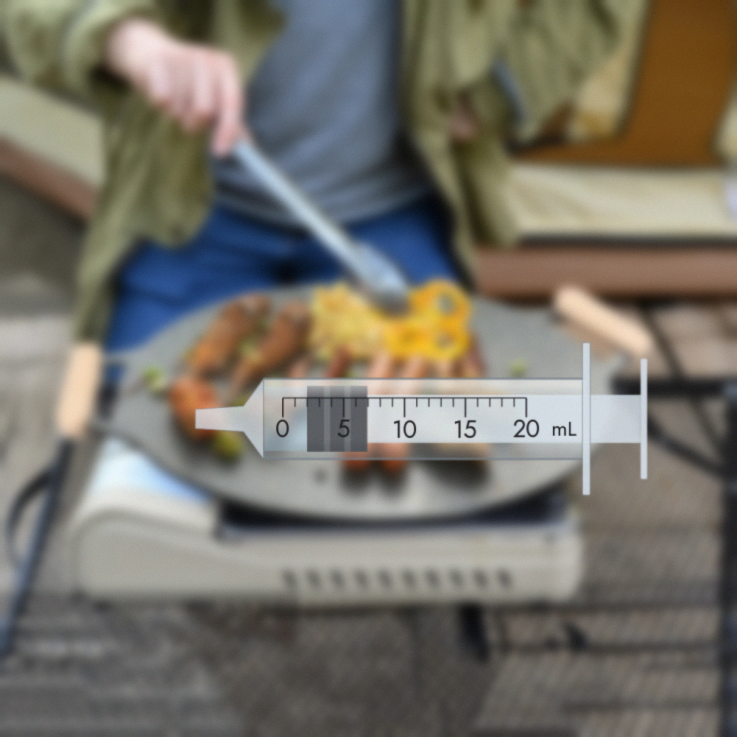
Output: mL 2
